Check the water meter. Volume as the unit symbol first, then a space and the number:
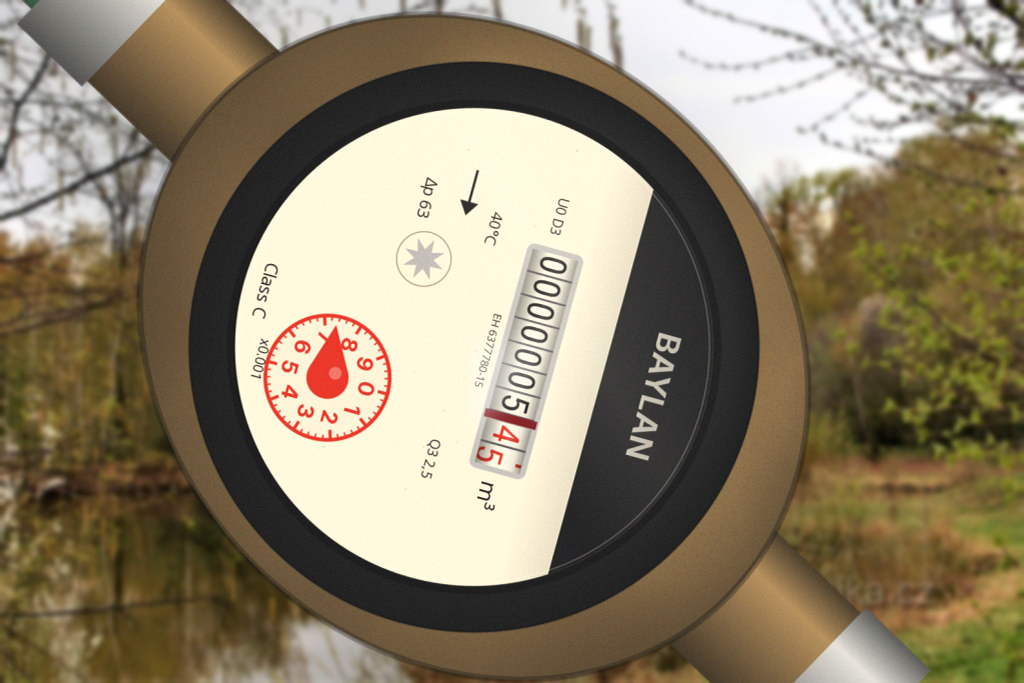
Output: m³ 5.447
